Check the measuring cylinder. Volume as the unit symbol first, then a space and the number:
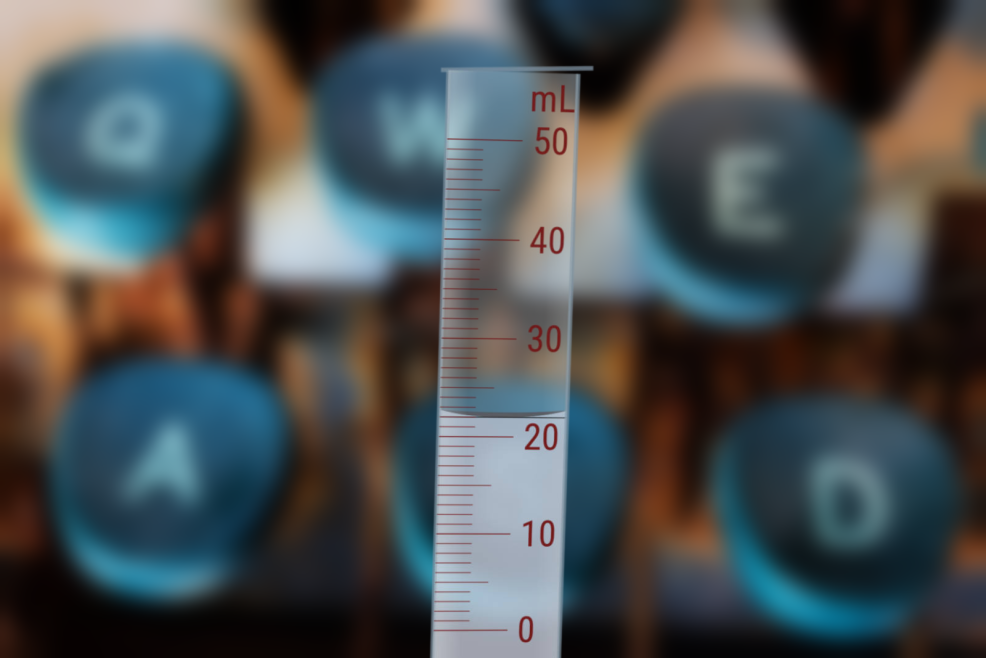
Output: mL 22
